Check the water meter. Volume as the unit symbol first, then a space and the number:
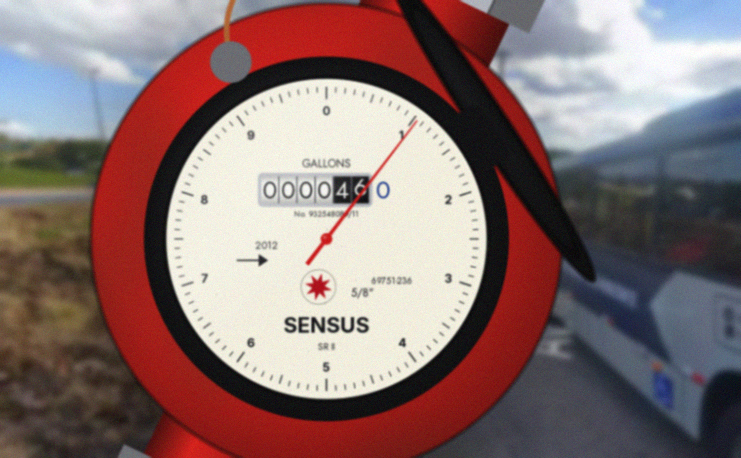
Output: gal 461.0
